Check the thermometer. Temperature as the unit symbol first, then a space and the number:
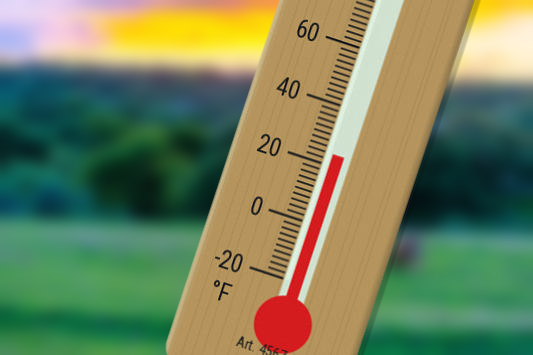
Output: °F 24
